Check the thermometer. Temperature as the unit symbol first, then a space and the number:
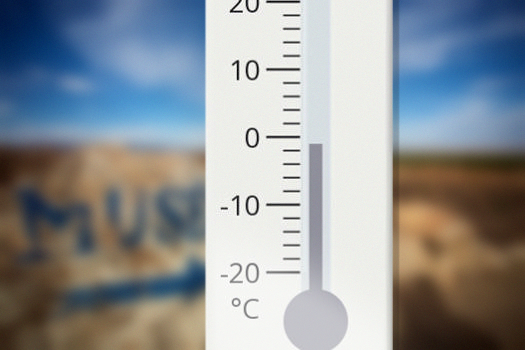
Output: °C -1
